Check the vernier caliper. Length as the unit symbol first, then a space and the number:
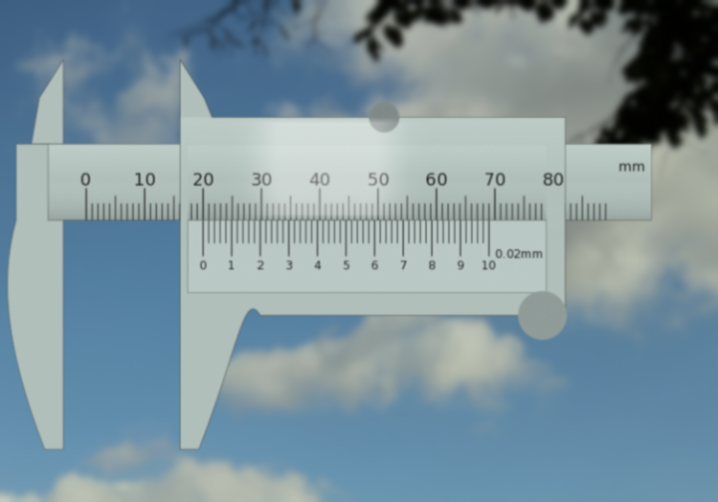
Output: mm 20.0
